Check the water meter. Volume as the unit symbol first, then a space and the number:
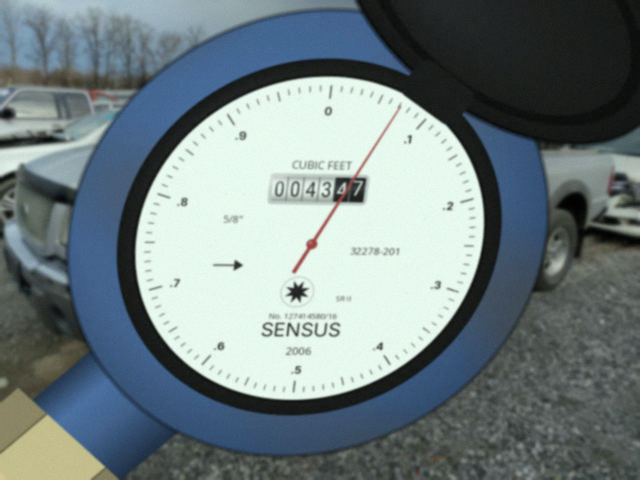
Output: ft³ 4347.07
